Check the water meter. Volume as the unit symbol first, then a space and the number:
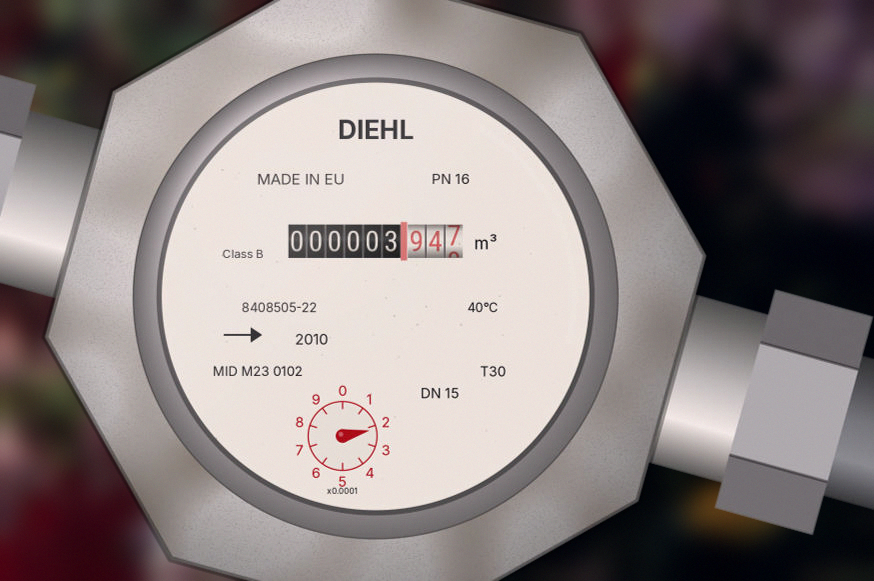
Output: m³ 3.9472
